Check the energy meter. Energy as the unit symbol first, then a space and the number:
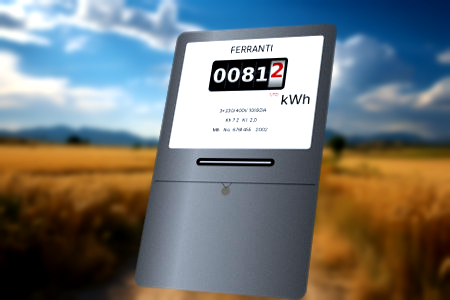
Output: kWh 81.2
